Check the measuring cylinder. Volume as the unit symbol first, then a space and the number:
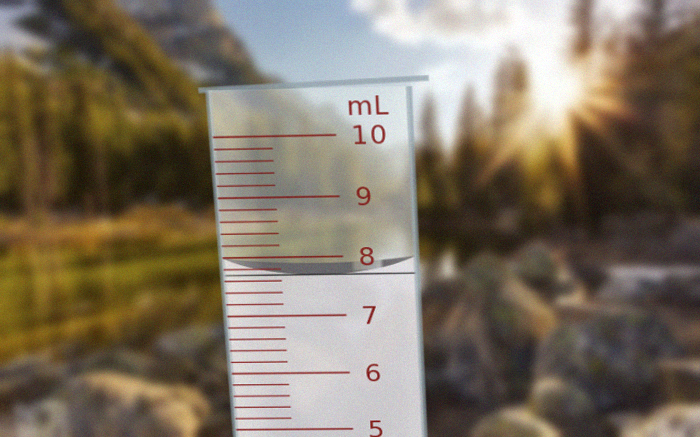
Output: mL 7.7
